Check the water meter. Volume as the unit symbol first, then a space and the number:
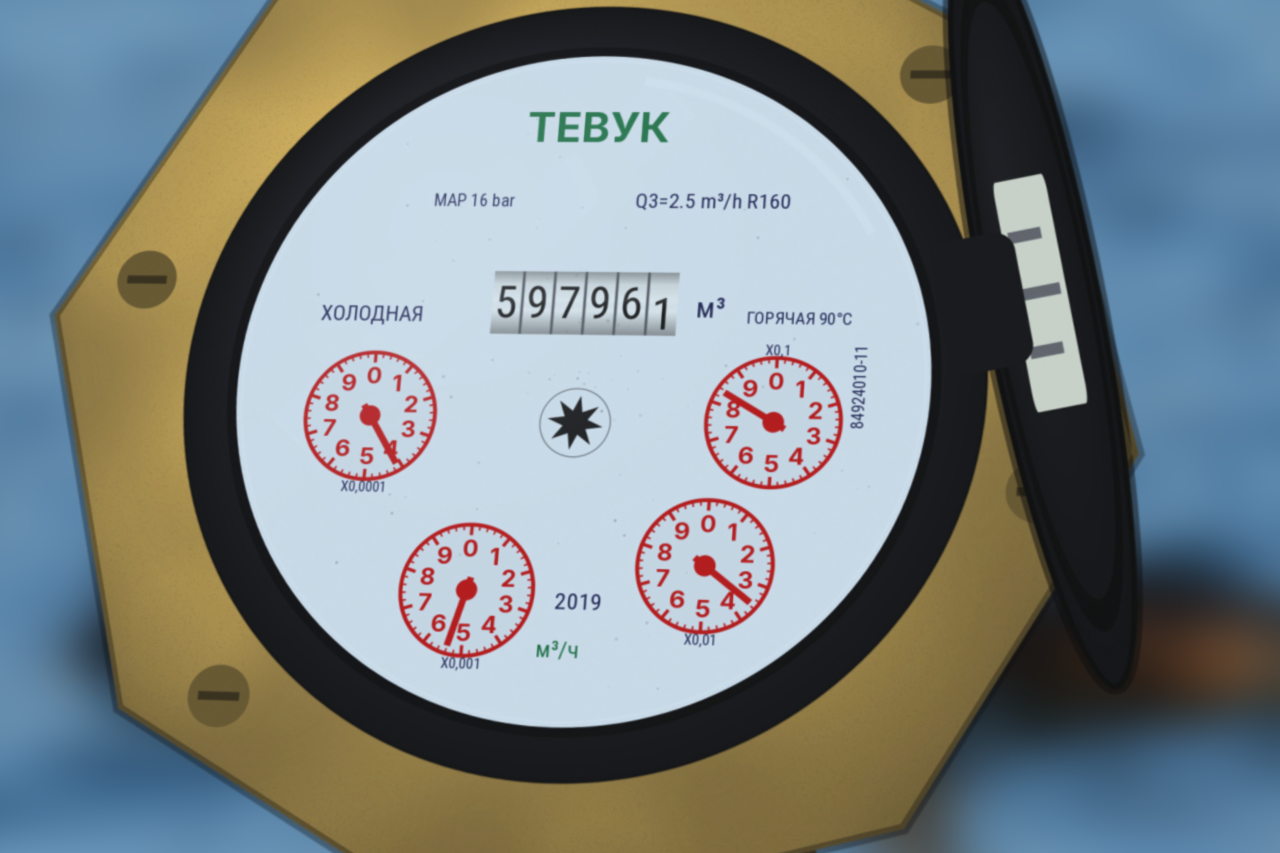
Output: m³ 597960.8354
